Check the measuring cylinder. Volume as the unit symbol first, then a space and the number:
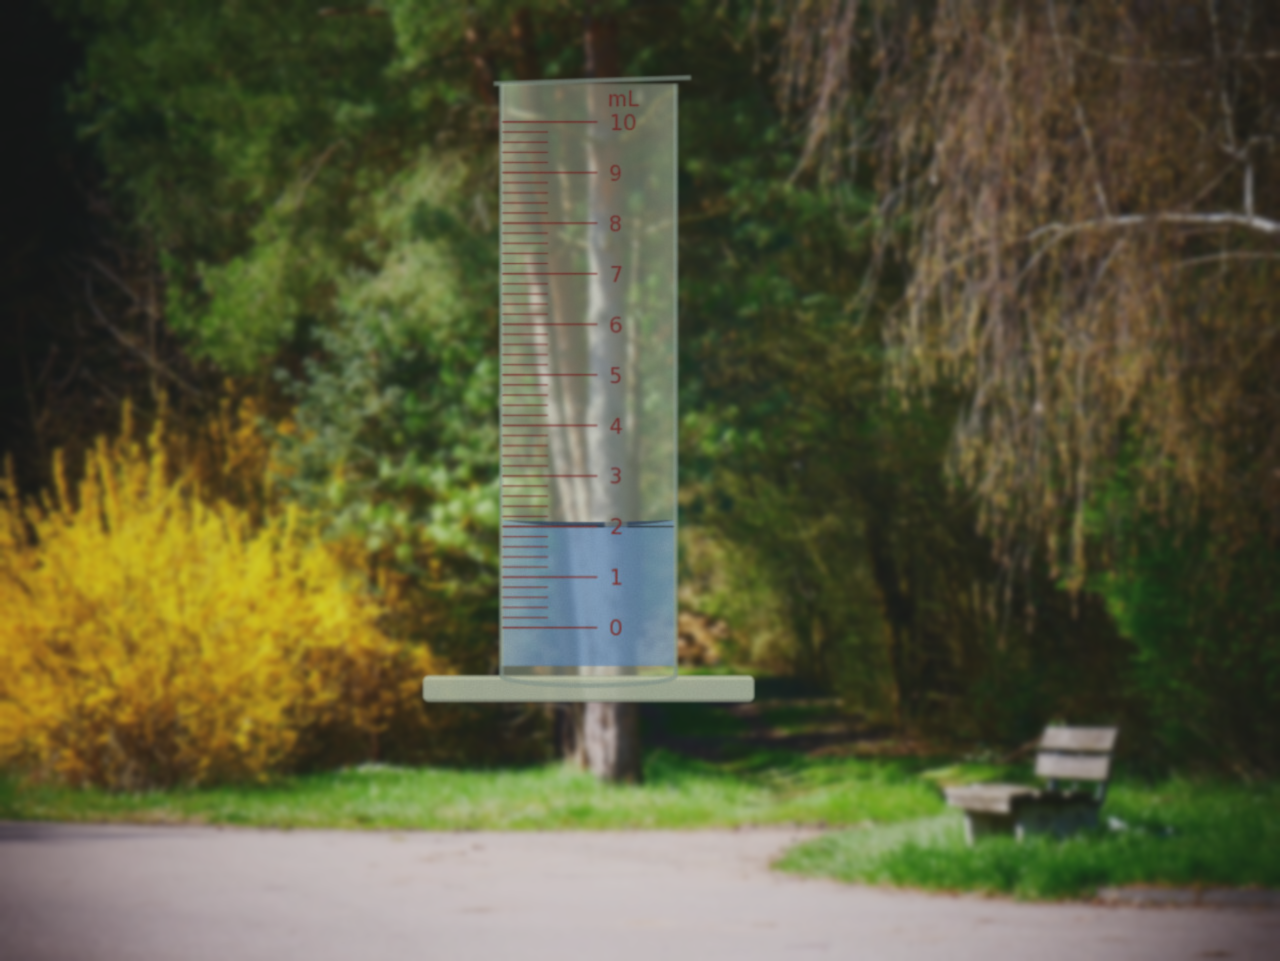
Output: mL 2
